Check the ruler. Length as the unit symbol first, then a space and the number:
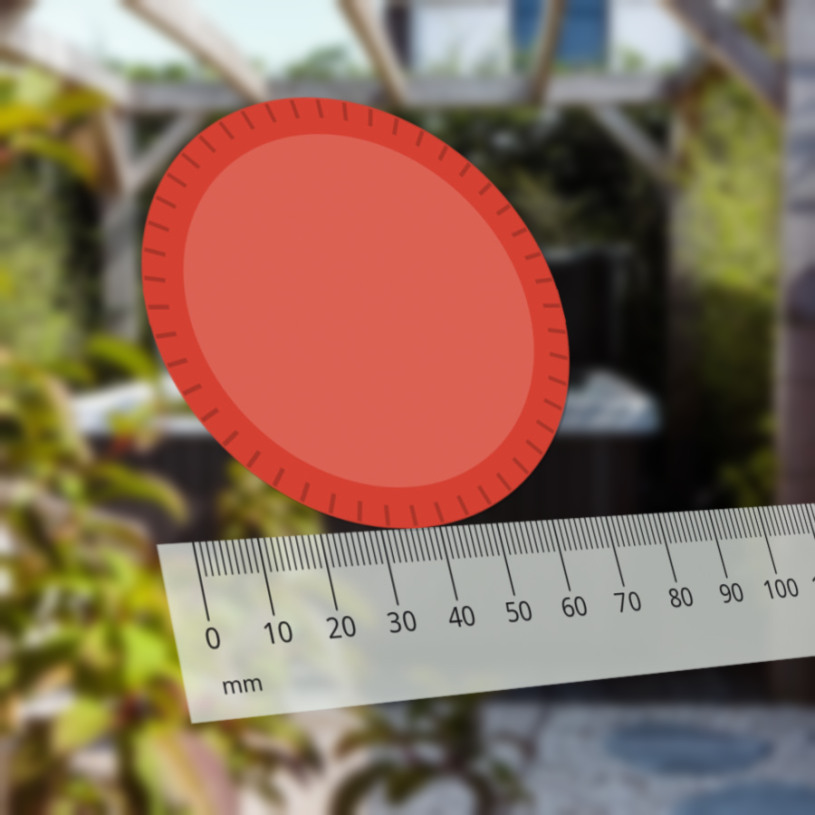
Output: mm 72
